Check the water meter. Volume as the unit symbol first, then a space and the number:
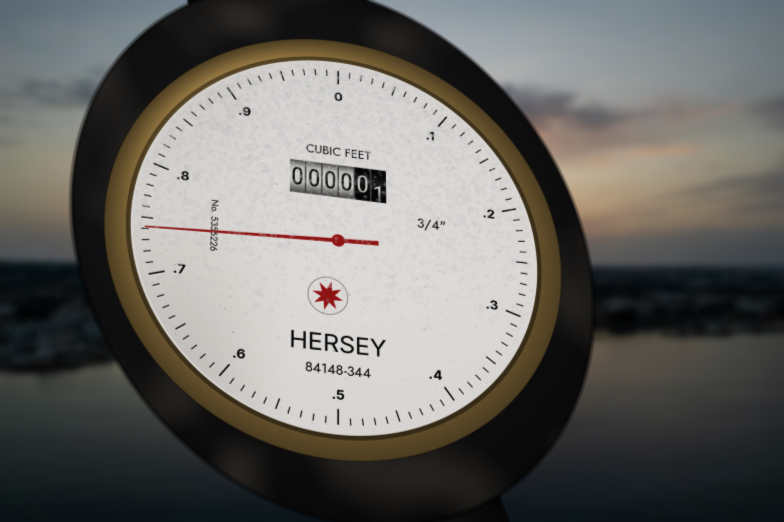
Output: ft³ 0.74
